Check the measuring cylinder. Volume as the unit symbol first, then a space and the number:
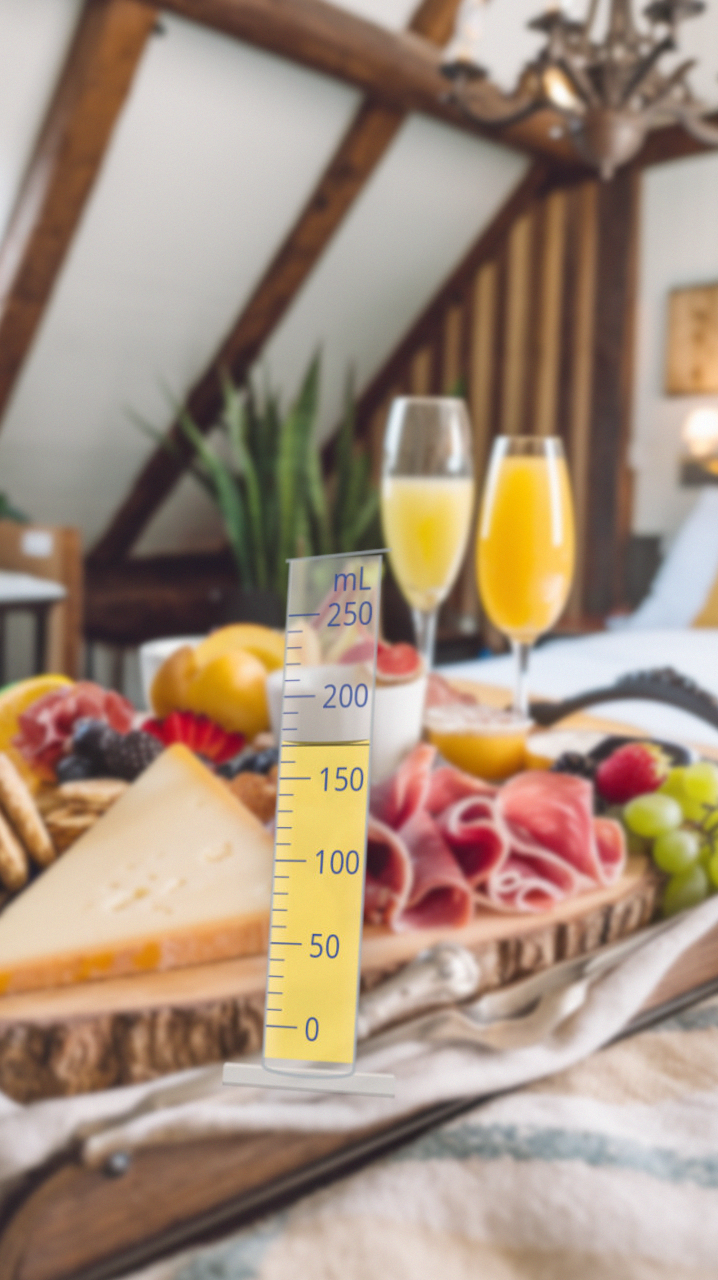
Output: mL 170
